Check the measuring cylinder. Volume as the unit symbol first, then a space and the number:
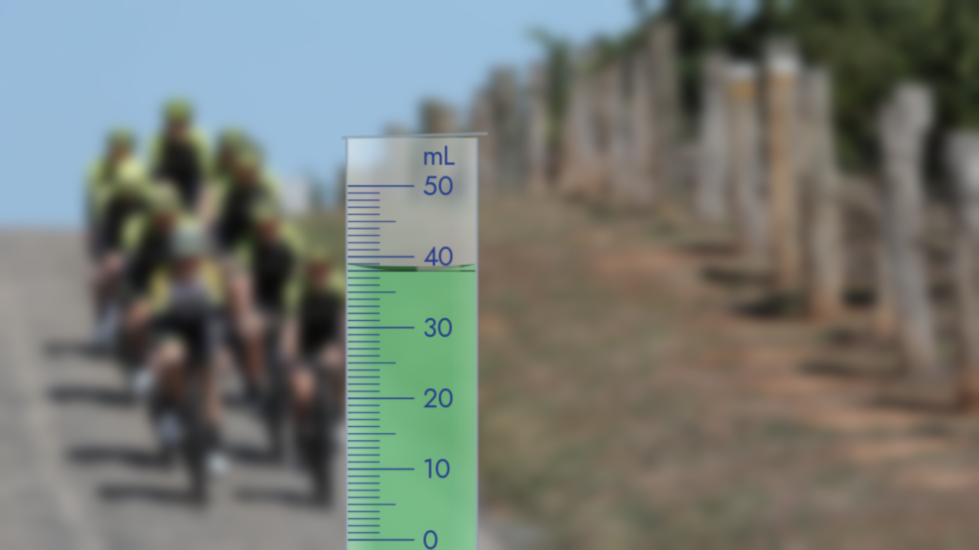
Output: mL 38
